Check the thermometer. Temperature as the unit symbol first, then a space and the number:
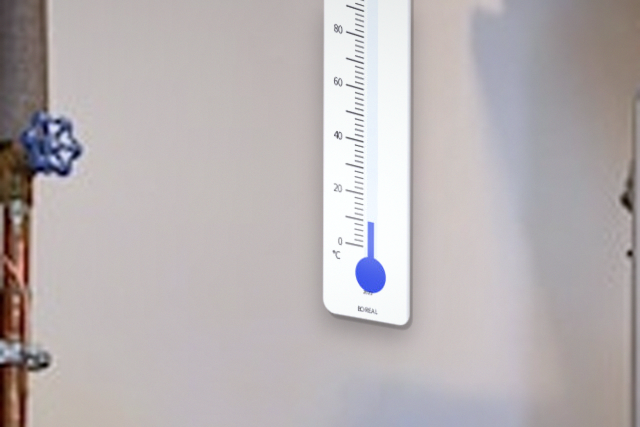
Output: °C 10
